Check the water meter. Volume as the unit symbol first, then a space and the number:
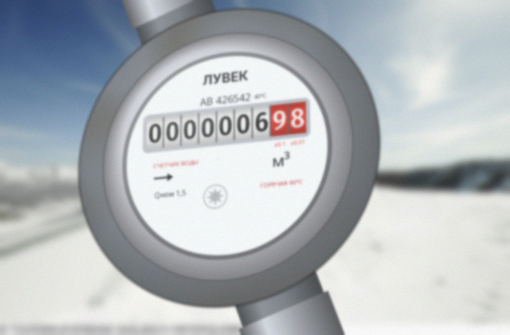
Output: m³ 6.98
